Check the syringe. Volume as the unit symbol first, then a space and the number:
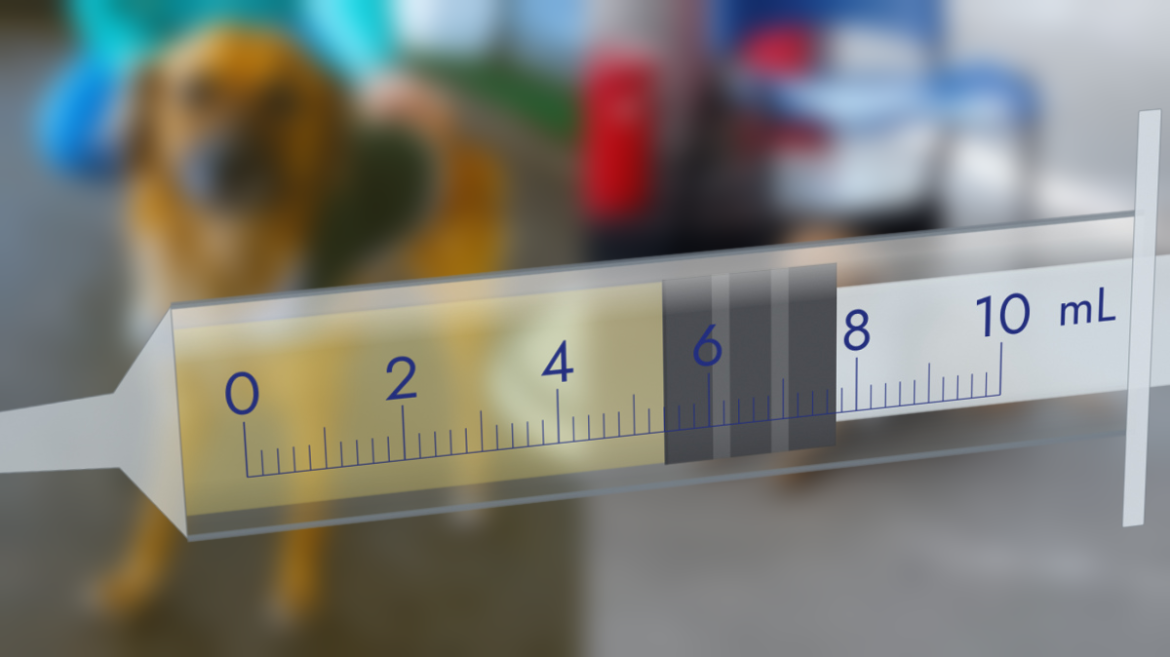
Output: mL 5.4
